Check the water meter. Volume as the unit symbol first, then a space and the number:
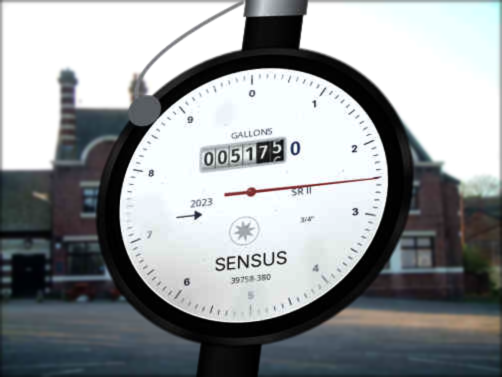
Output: gal 51752.5
